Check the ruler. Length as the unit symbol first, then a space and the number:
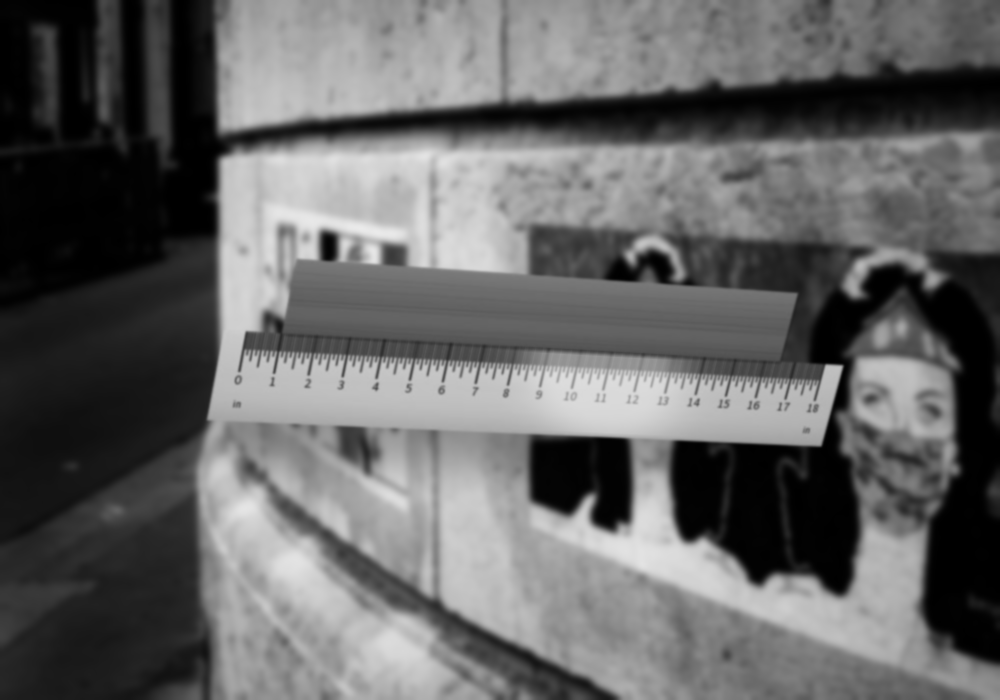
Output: in 15.5
